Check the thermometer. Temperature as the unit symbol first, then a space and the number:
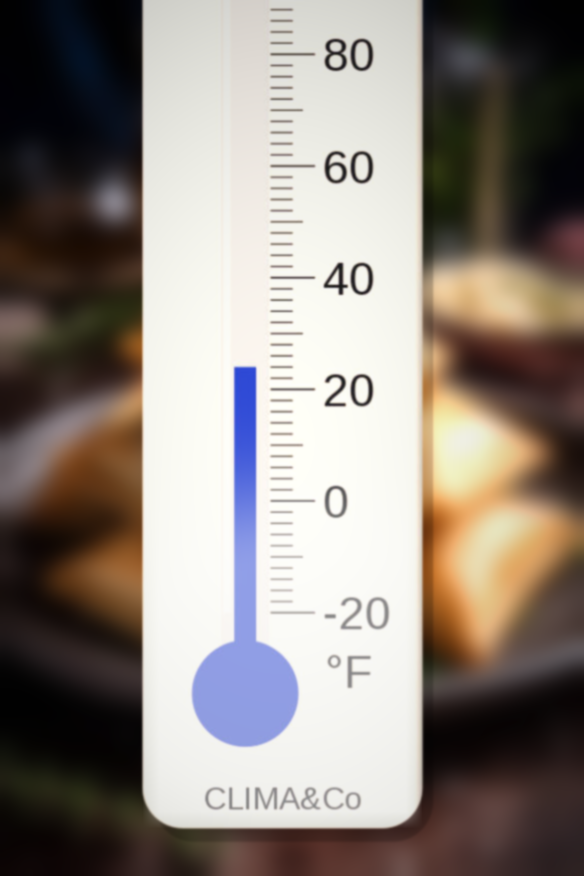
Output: °F 24
